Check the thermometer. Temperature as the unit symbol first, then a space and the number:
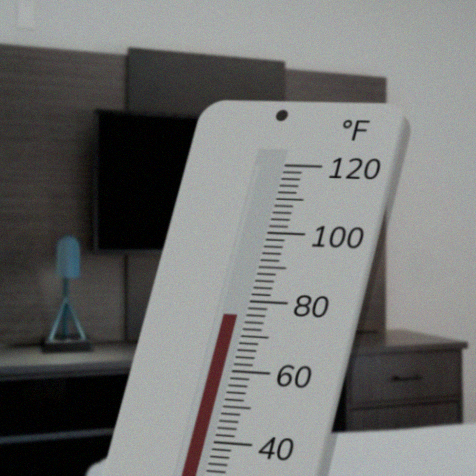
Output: °F 76
